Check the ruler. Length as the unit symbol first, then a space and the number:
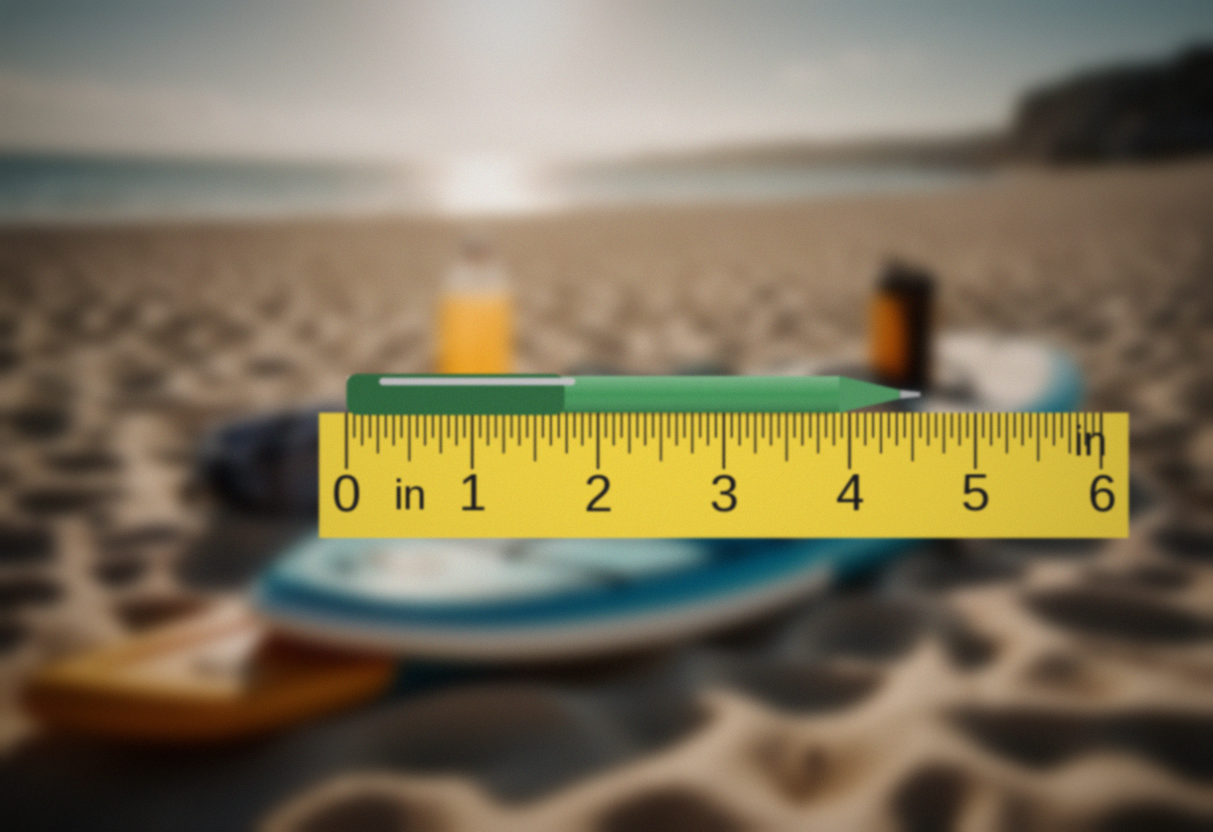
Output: in 4.5625
